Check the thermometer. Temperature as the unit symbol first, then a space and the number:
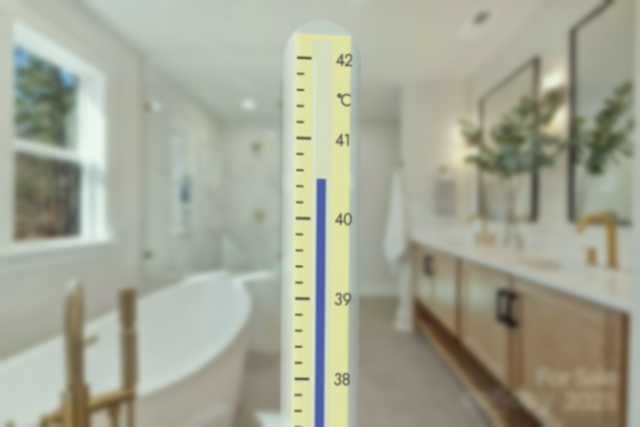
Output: °C 40.5
